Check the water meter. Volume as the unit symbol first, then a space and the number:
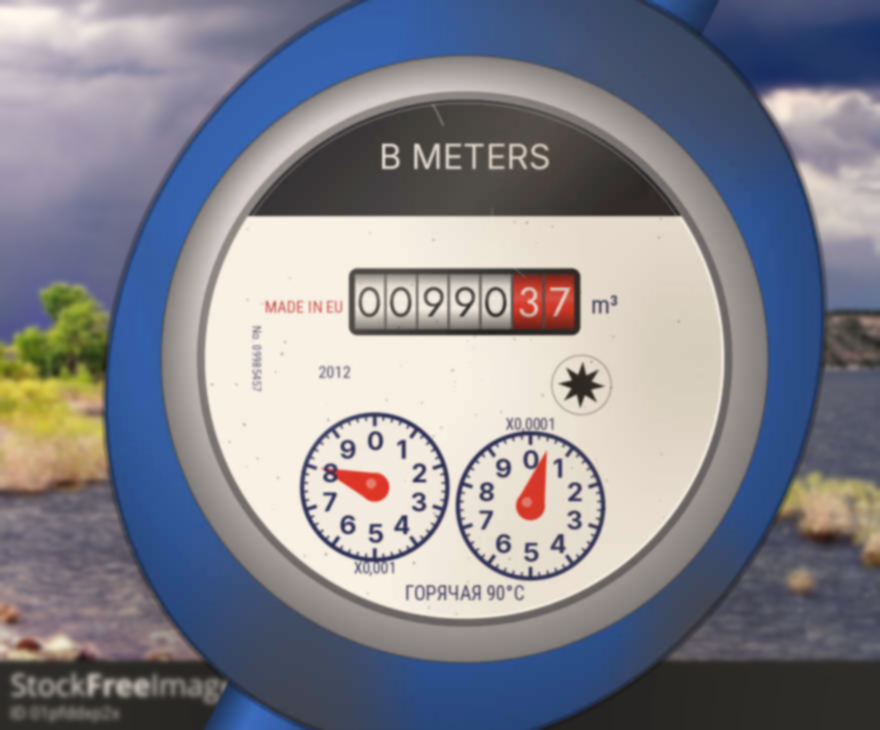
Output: m³ 990.3780
